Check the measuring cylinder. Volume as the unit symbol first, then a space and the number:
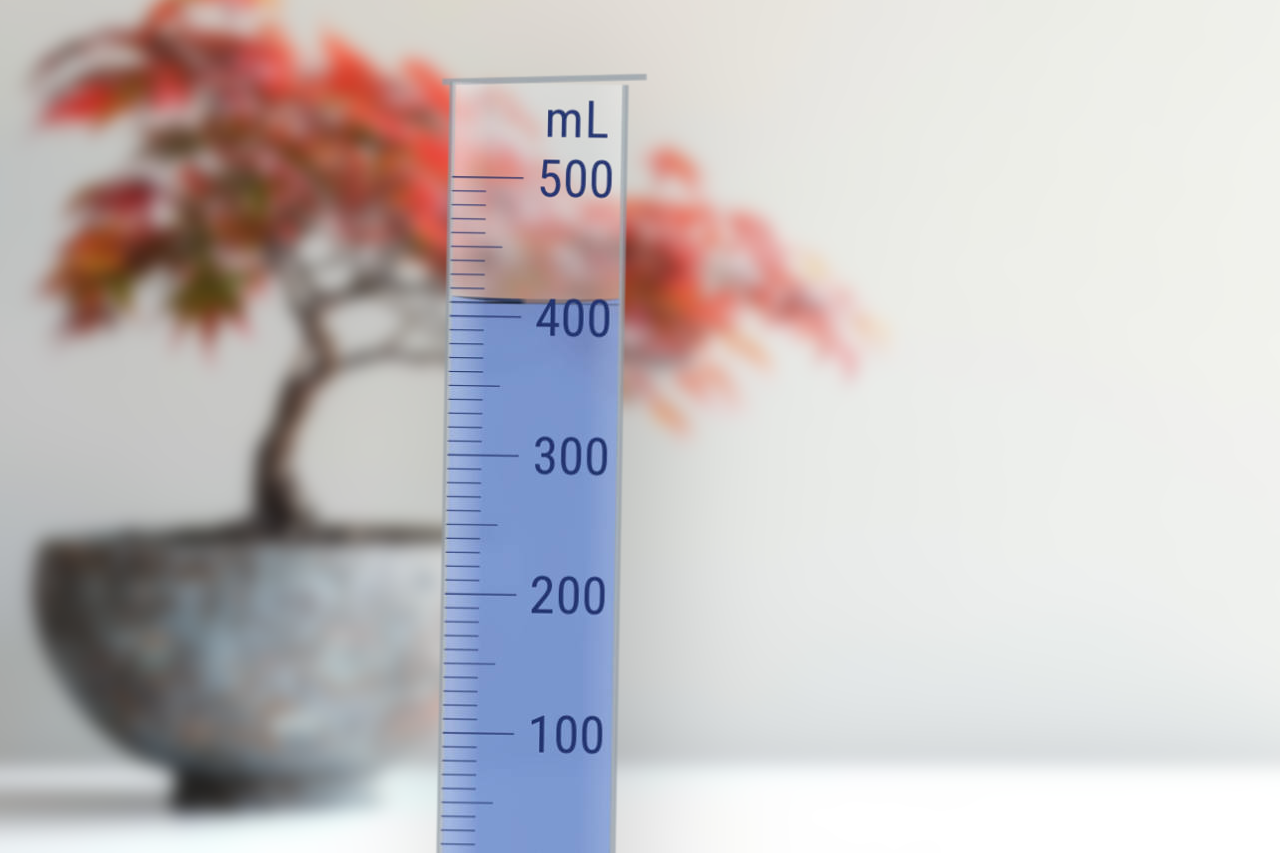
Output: mL 410
